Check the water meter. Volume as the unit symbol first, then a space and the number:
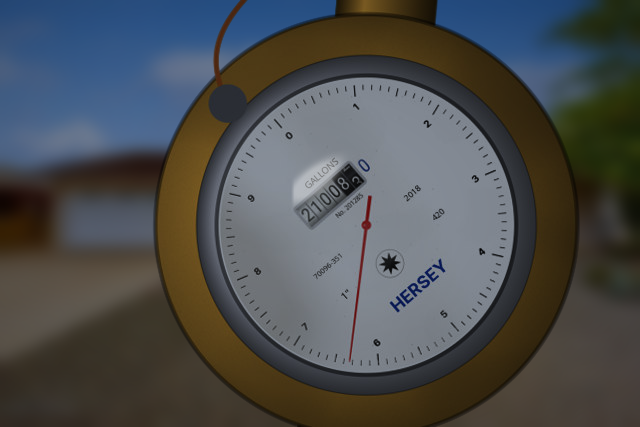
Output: gal 2100826.3
